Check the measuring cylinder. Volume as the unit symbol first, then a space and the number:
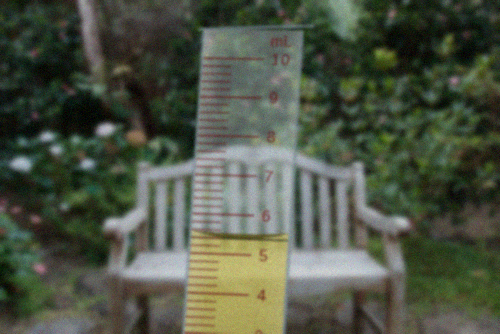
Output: mL 5.4
